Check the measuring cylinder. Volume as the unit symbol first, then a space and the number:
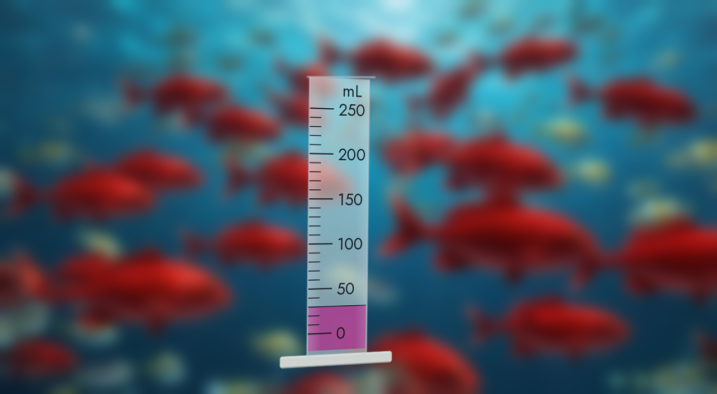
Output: mL 30
